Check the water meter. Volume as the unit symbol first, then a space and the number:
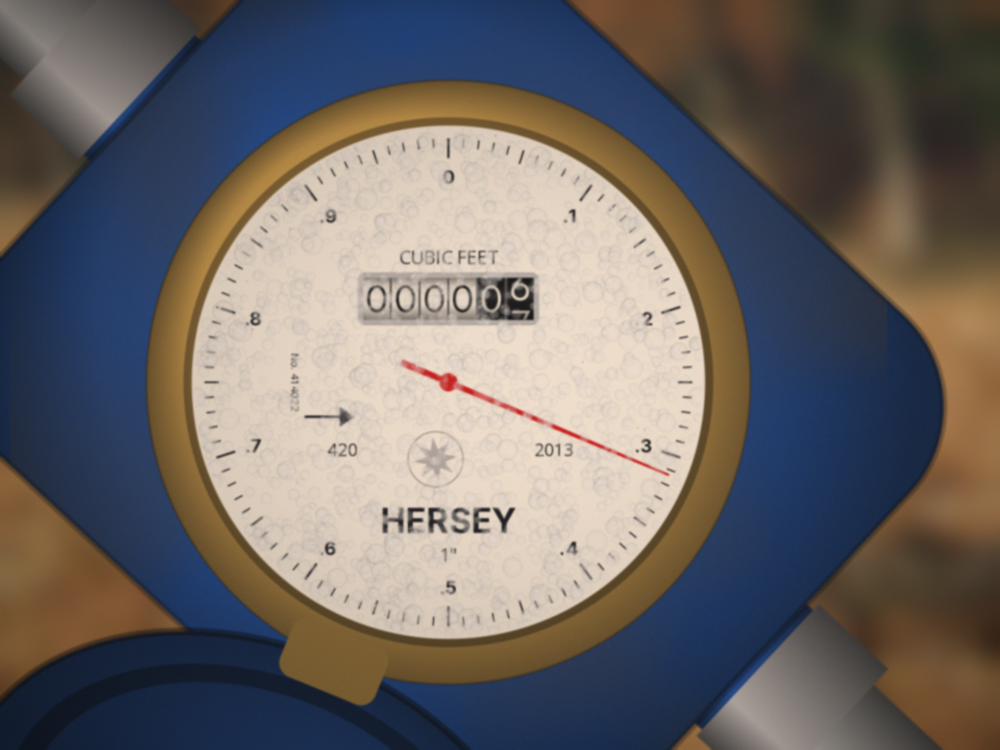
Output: ft³ 6.31
